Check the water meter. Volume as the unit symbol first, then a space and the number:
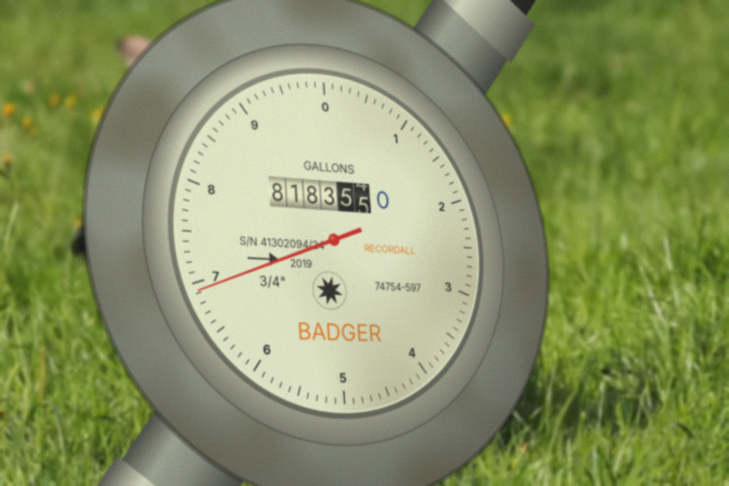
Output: gal 8183546.9
